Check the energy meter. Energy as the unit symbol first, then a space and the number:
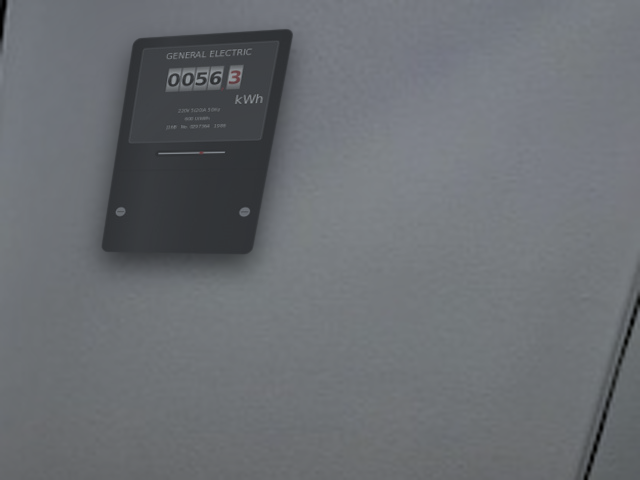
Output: kWh 56.3
